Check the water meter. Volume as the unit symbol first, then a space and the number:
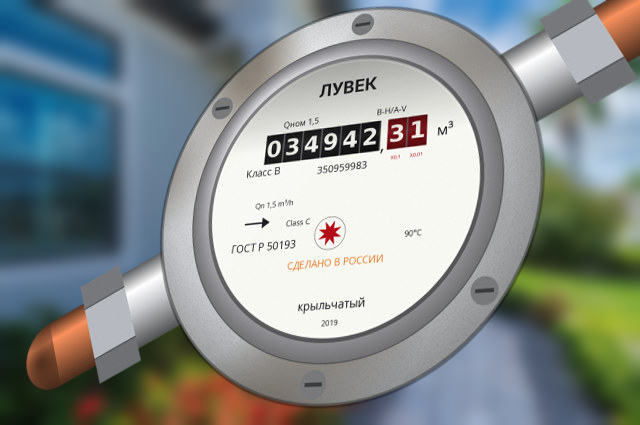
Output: m³ 34942.31
